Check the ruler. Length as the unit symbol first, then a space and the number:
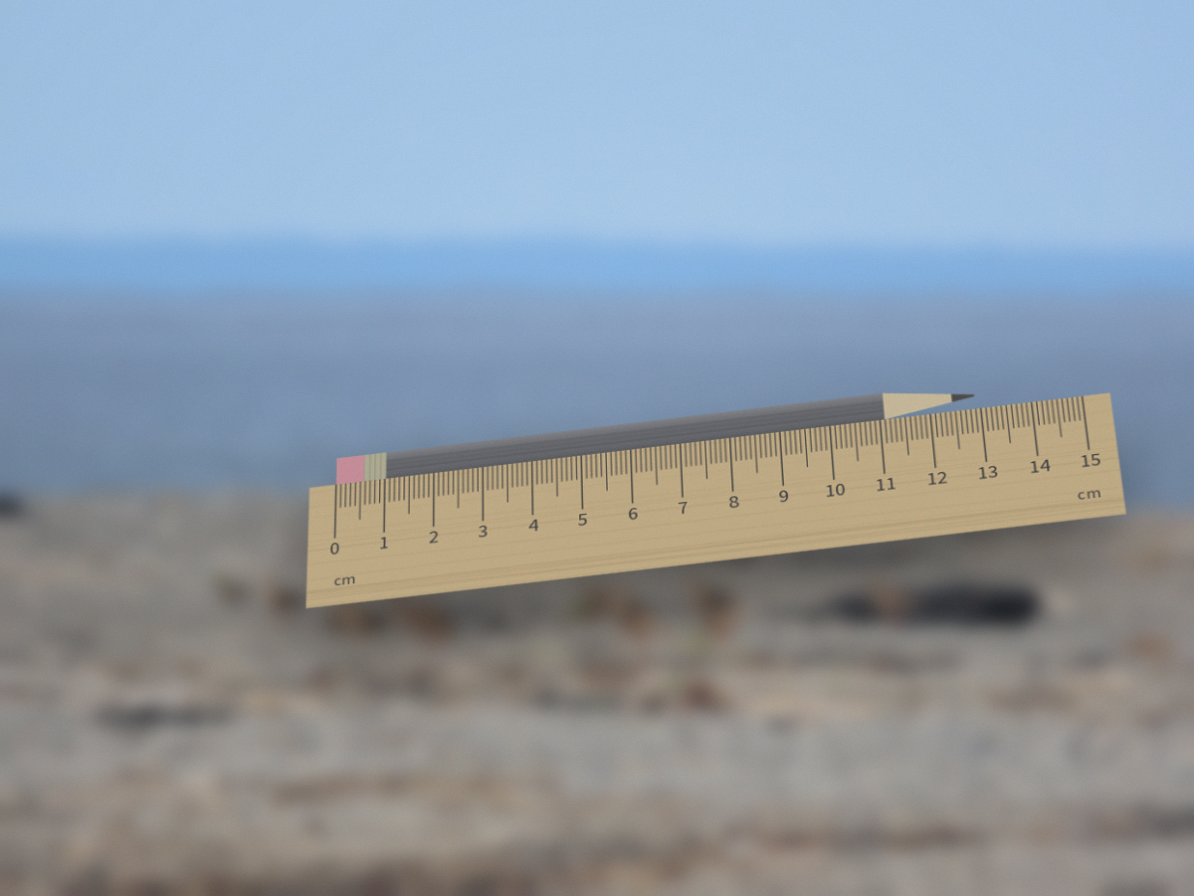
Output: cm 12.9
